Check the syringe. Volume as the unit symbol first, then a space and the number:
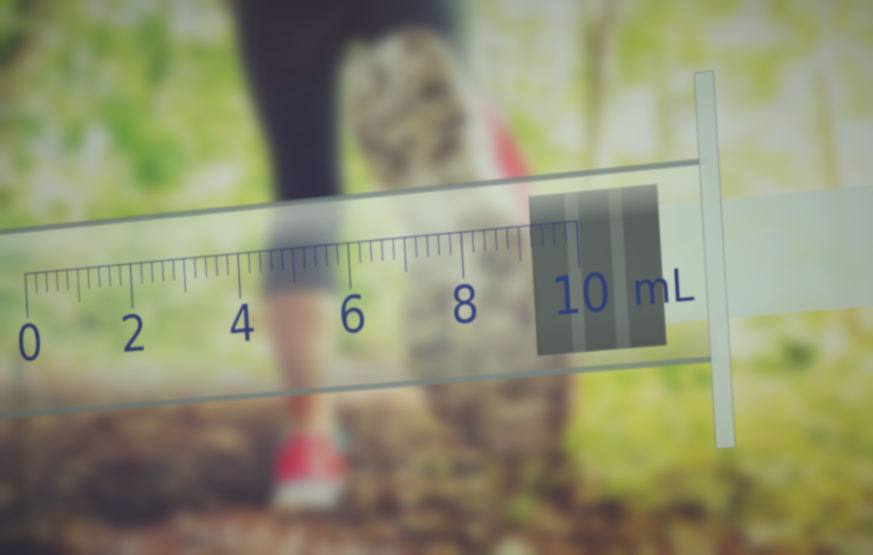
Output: mL 9.2
